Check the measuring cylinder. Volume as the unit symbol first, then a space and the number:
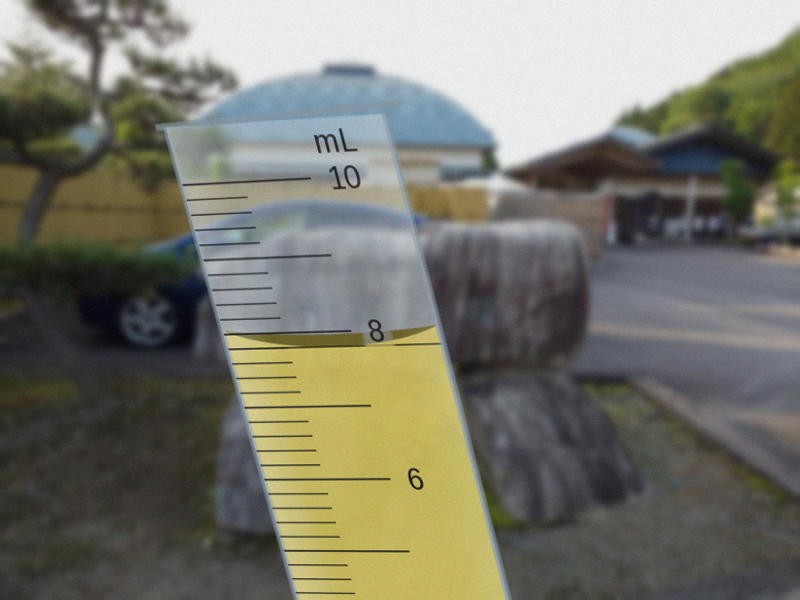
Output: mL 7.8
